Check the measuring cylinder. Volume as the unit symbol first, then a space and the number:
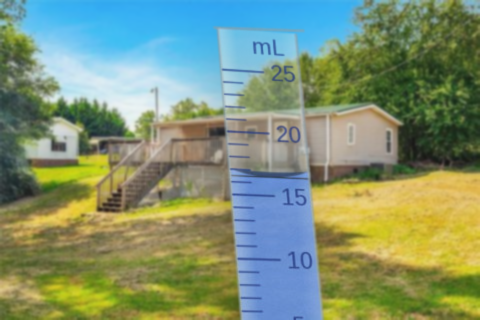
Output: mL 16.5
